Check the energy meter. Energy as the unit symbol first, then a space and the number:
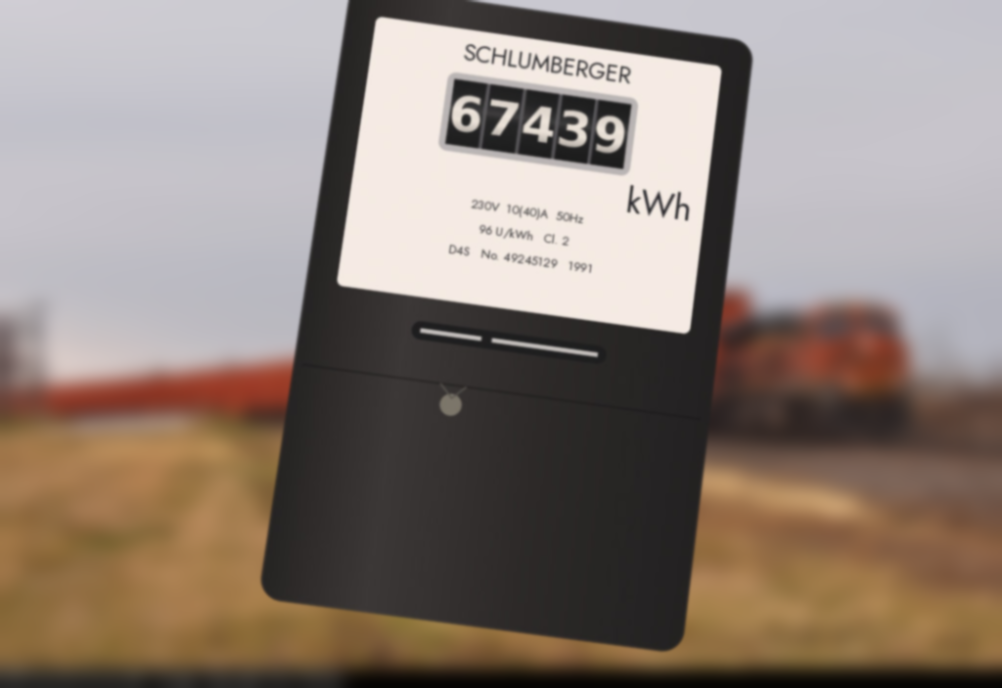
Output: kWh 67439
